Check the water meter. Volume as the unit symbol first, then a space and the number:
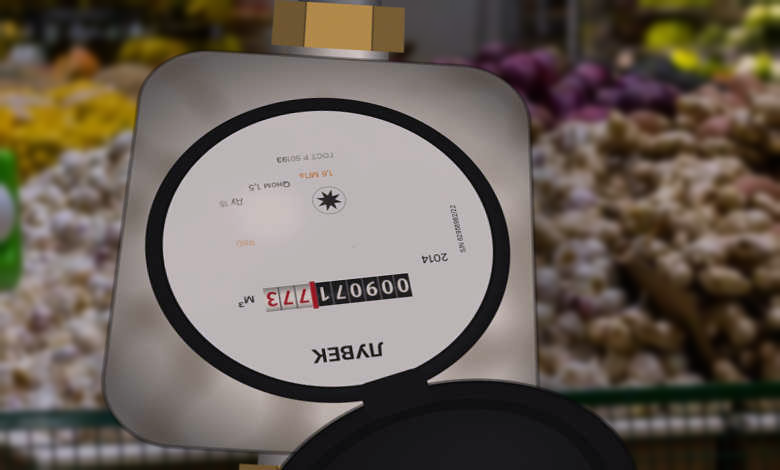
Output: m³ 9071.773
